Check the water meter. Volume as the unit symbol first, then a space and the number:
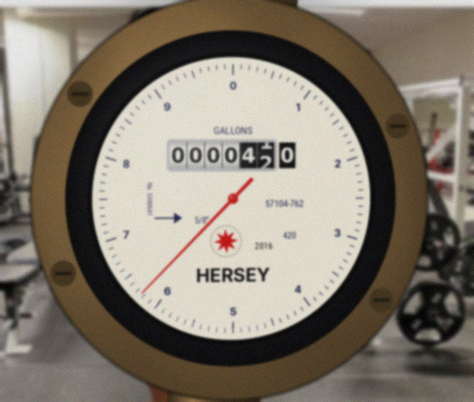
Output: gal 416.2
